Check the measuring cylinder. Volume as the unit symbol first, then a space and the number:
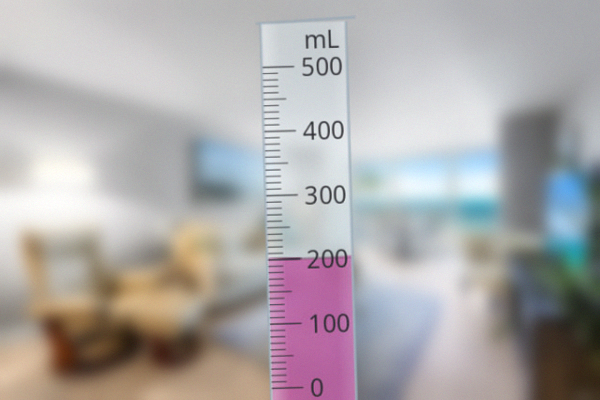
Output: mL 200
